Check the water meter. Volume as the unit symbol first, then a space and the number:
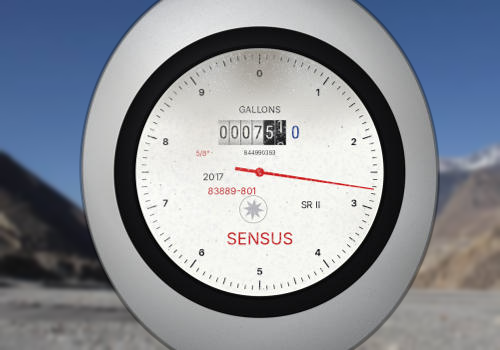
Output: gal 7512.7
